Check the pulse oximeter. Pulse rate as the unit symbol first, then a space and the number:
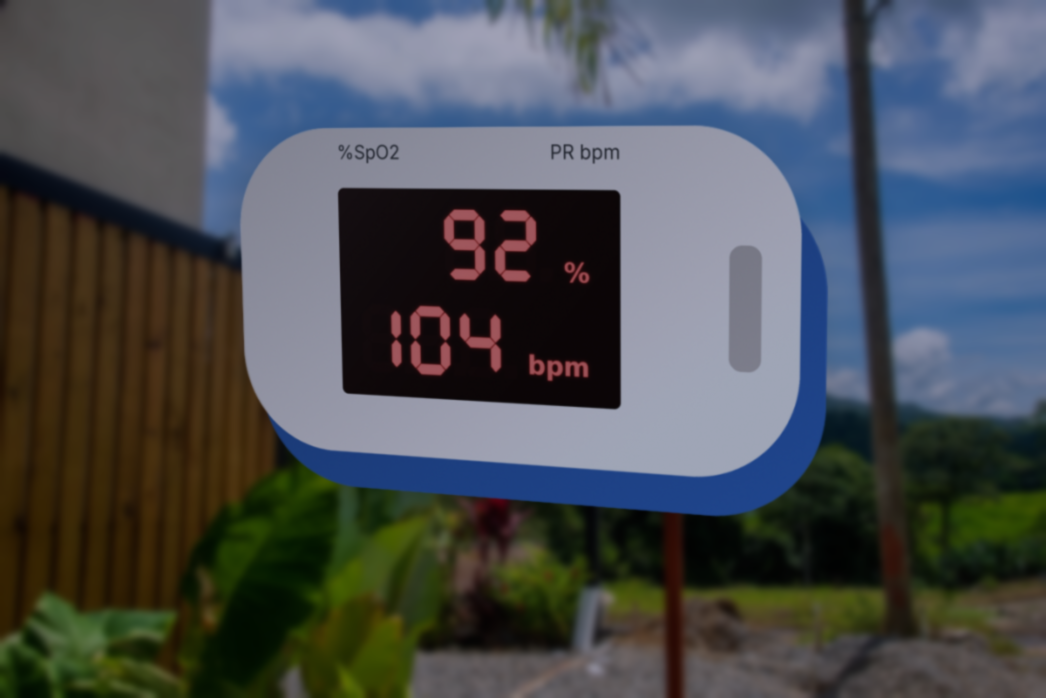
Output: bpm 104
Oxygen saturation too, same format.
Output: % 92
